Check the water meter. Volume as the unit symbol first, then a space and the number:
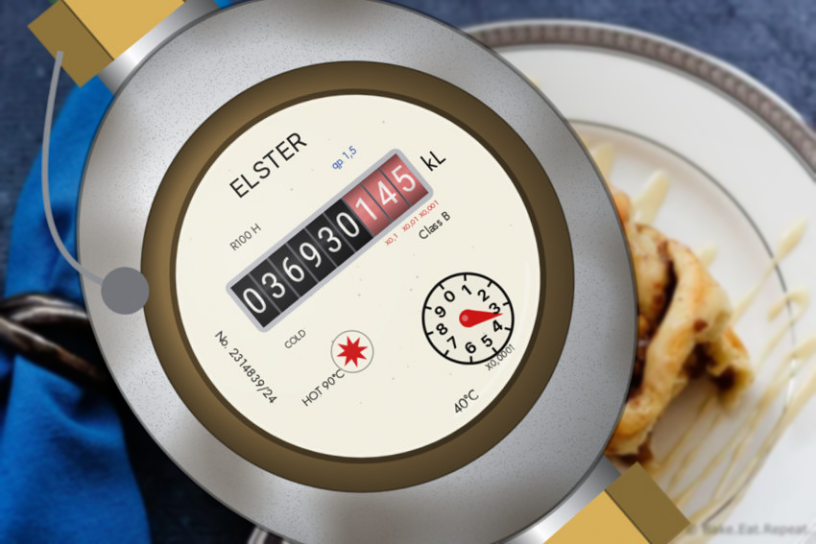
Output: kL 36930.1453
